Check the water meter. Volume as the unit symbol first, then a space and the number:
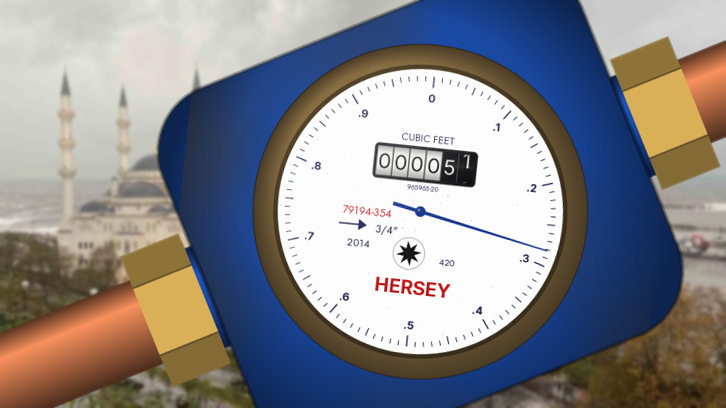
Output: ft³ 51.28
